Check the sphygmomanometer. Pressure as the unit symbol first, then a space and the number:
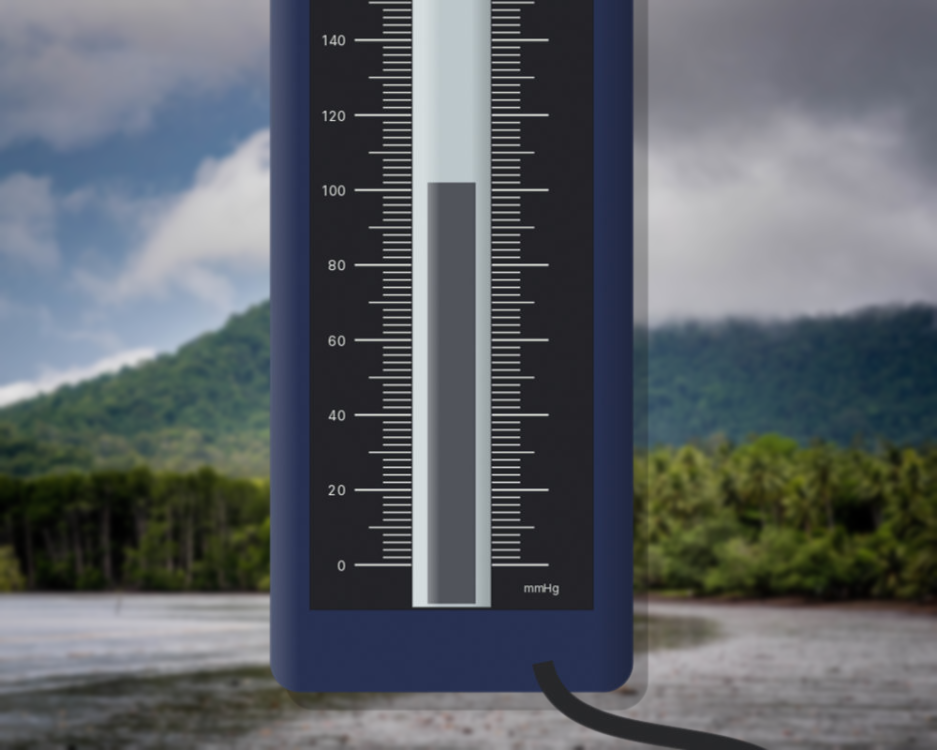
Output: mmHg 102
